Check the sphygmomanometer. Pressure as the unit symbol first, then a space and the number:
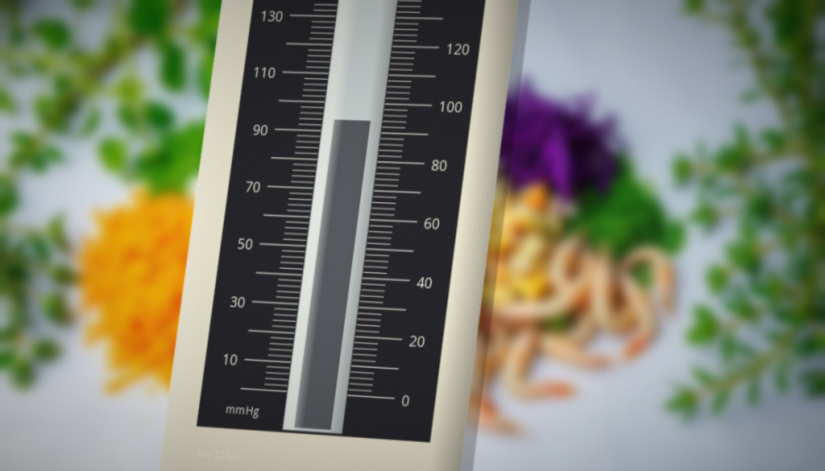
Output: mmHg 94
